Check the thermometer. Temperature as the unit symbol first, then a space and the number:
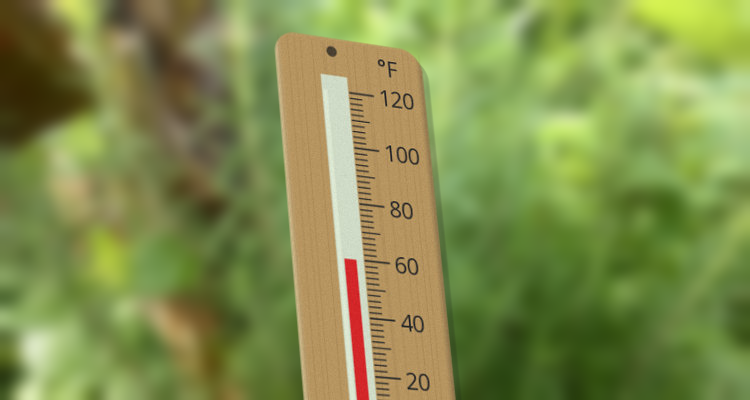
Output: °F 60
